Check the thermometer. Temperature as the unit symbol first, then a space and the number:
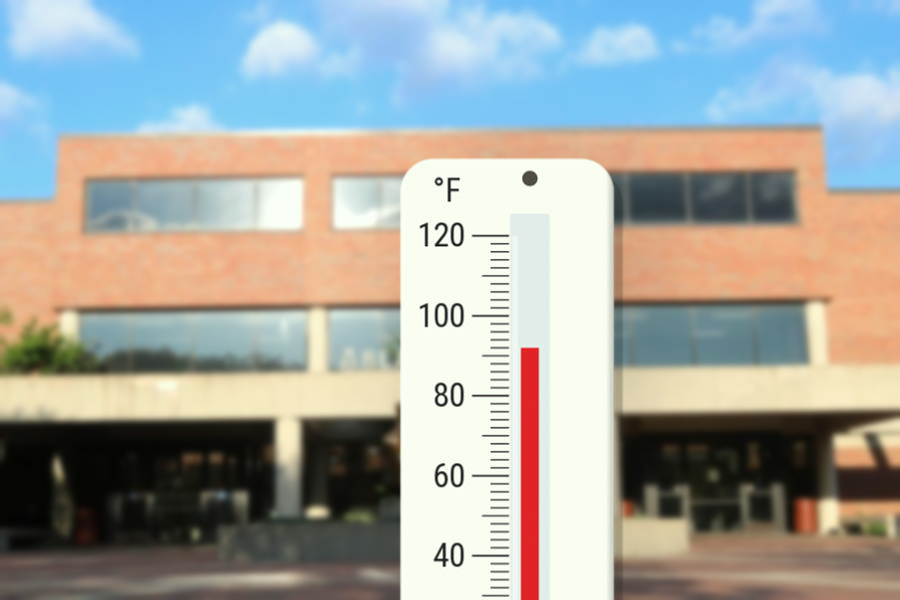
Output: °F 92
